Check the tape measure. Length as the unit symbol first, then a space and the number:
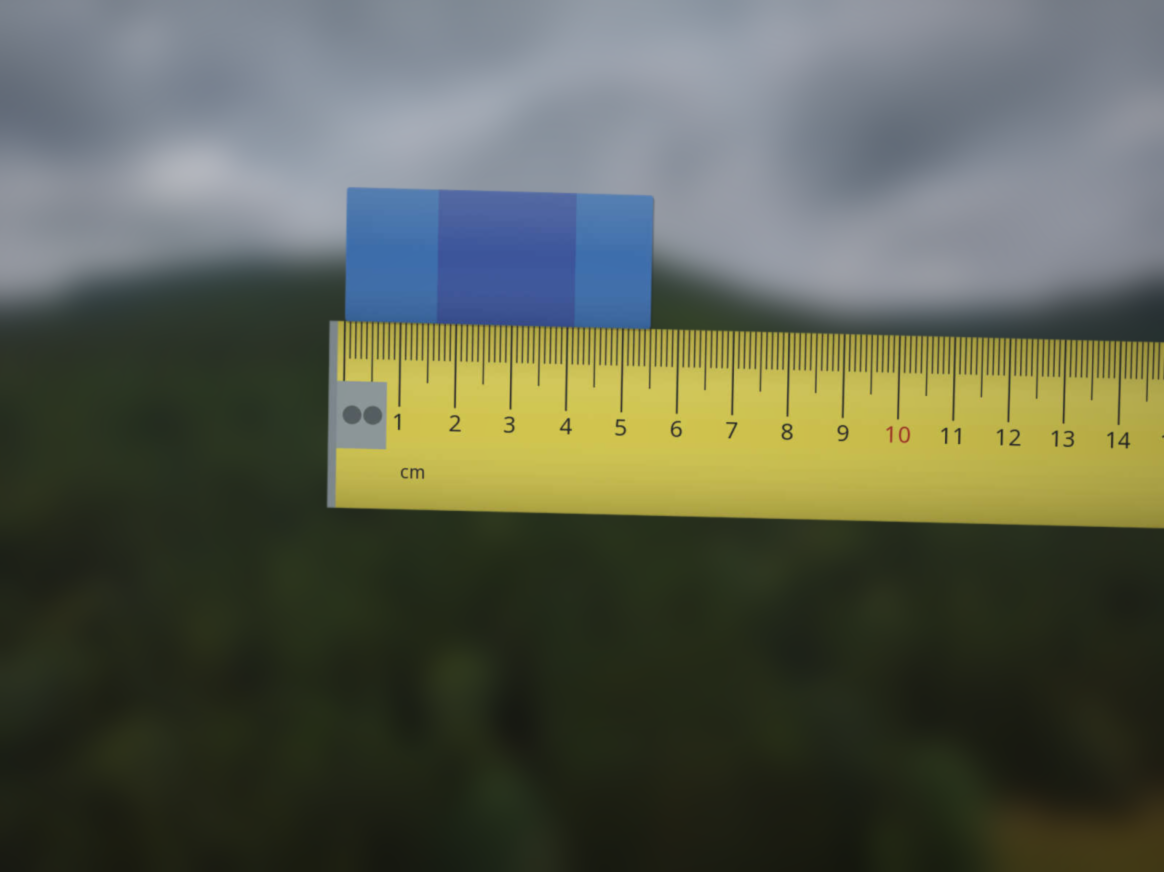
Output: cm 5.5
